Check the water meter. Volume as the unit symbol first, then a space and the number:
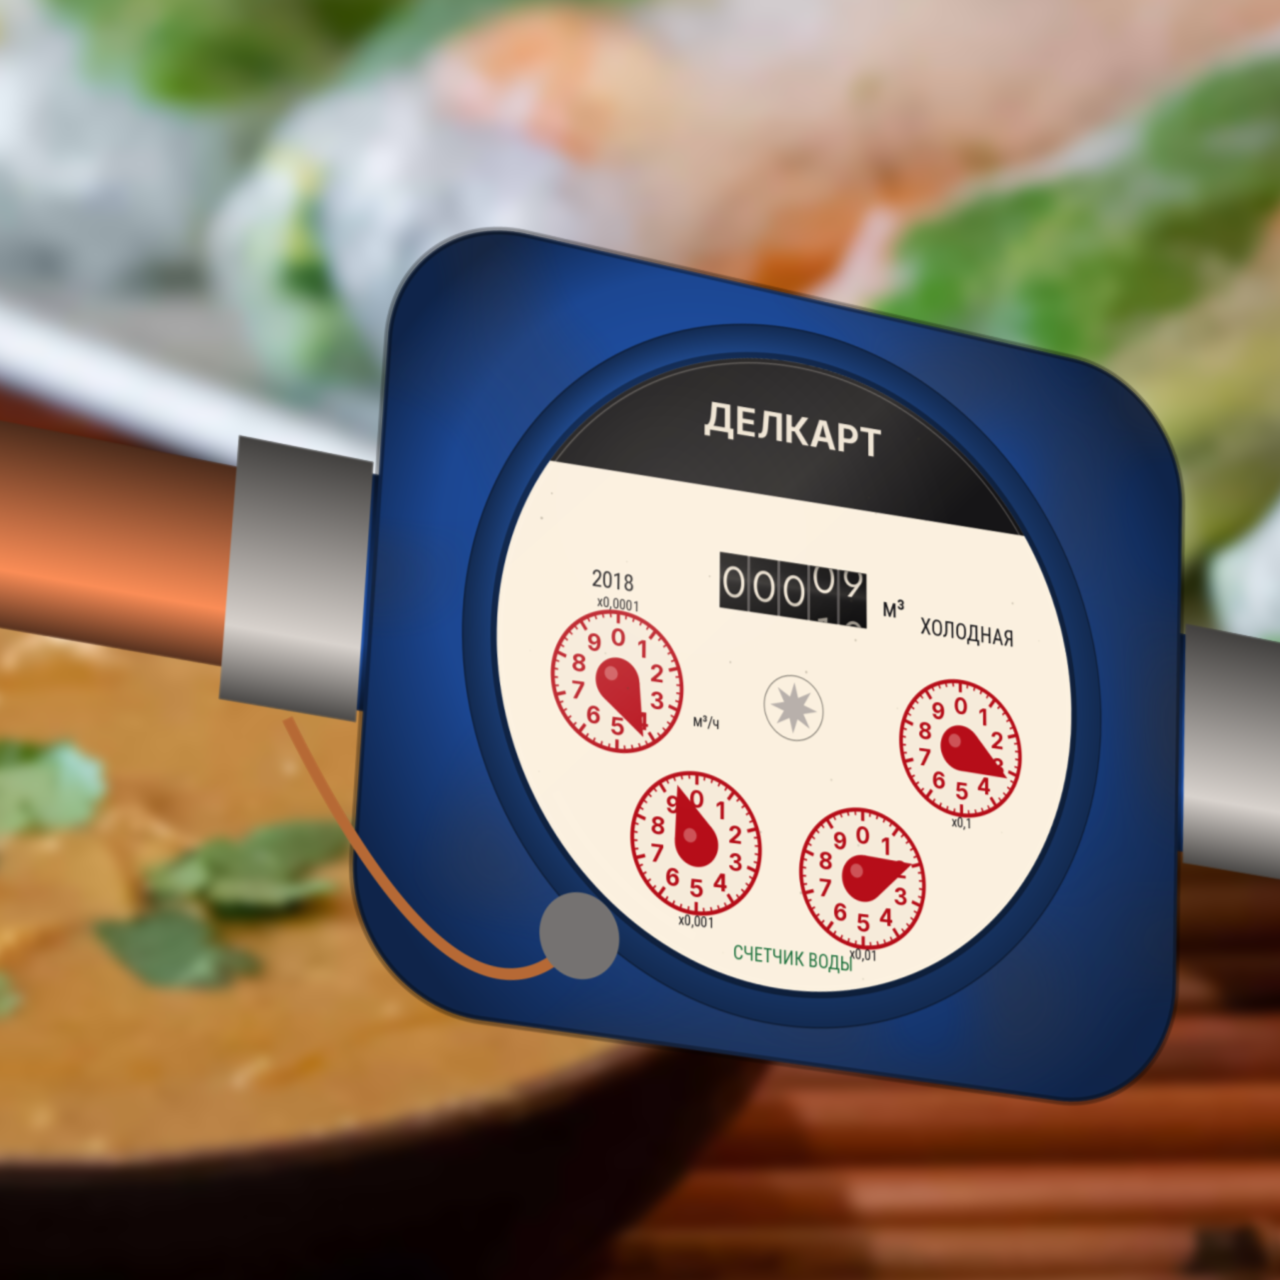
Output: m³ 9.3194
